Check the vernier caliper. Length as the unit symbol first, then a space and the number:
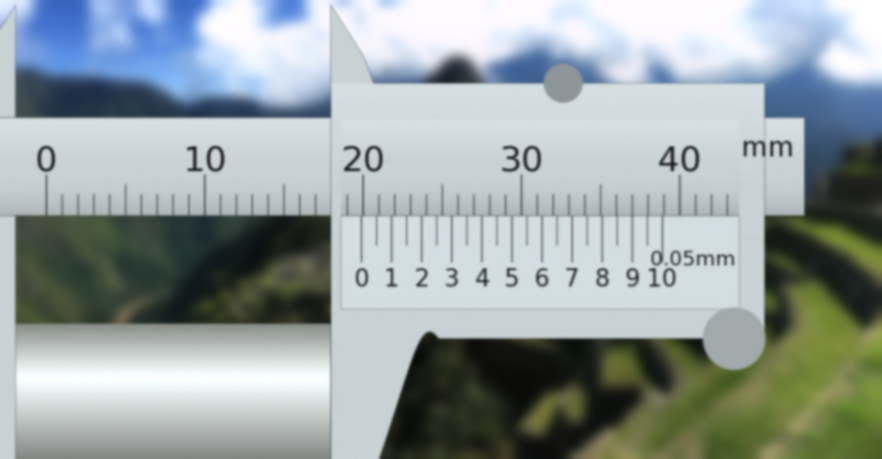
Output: mm 19.9
